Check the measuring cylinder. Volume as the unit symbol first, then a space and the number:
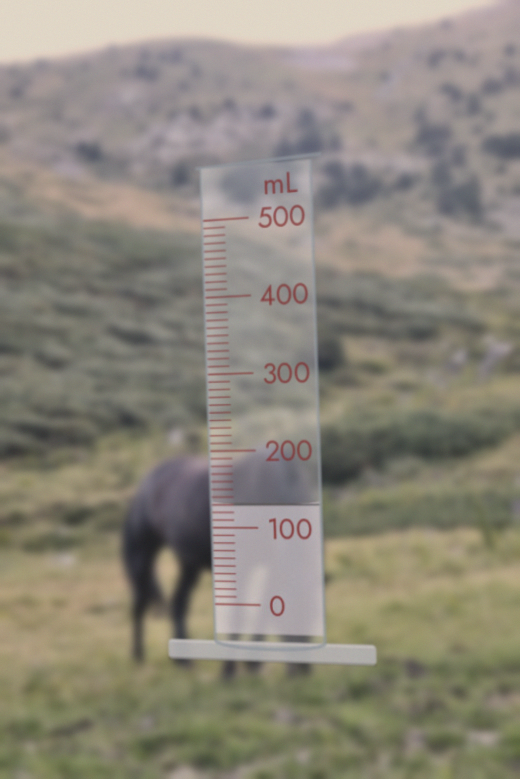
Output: mL 130
